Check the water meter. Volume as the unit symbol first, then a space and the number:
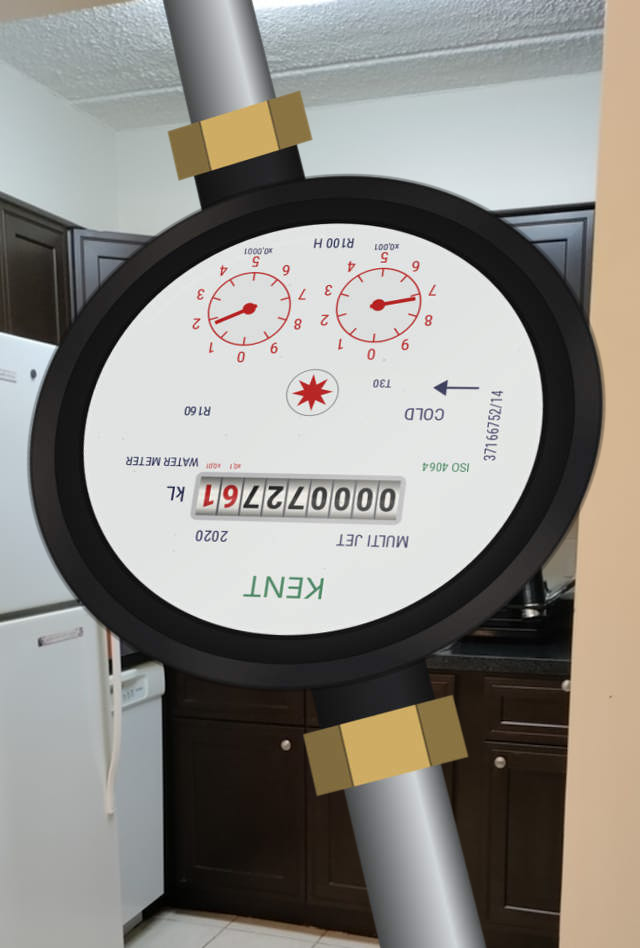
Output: kL 727.6171
